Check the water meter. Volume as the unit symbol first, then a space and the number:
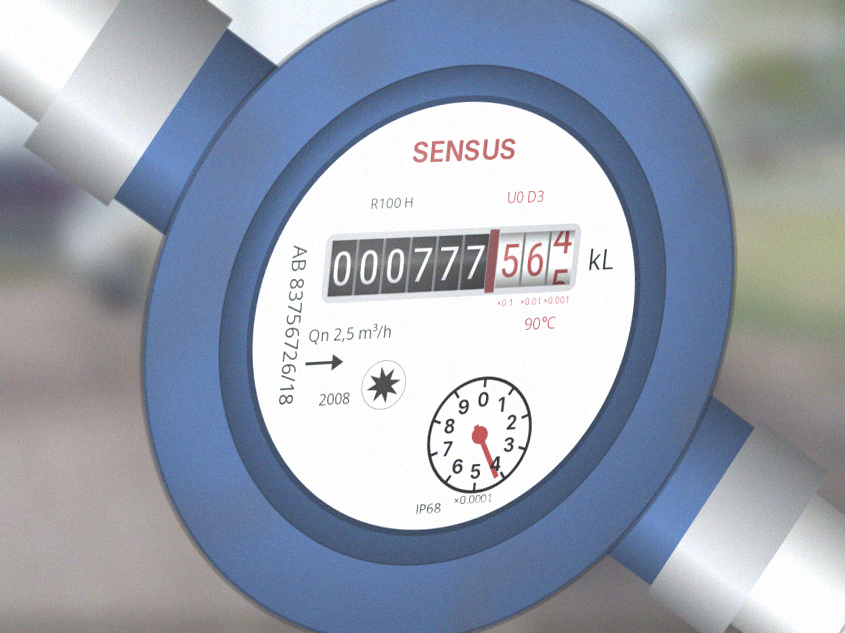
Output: kL 777.5644
